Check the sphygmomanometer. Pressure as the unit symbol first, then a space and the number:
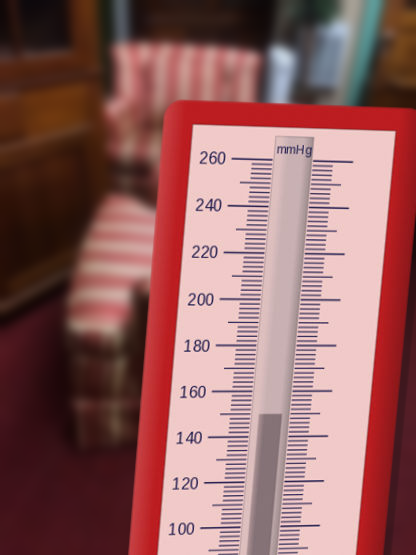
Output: mmHg 150
